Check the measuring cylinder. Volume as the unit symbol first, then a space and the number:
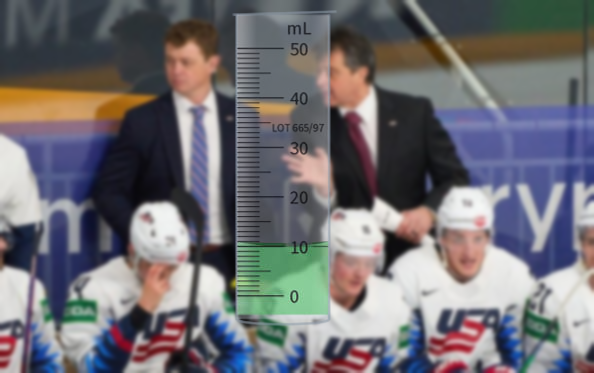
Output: mL 10
